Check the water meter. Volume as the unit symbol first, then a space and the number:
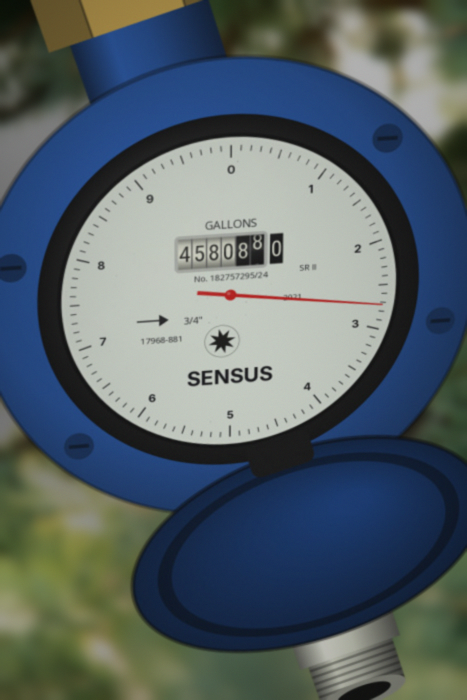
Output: gal 4580882.7
